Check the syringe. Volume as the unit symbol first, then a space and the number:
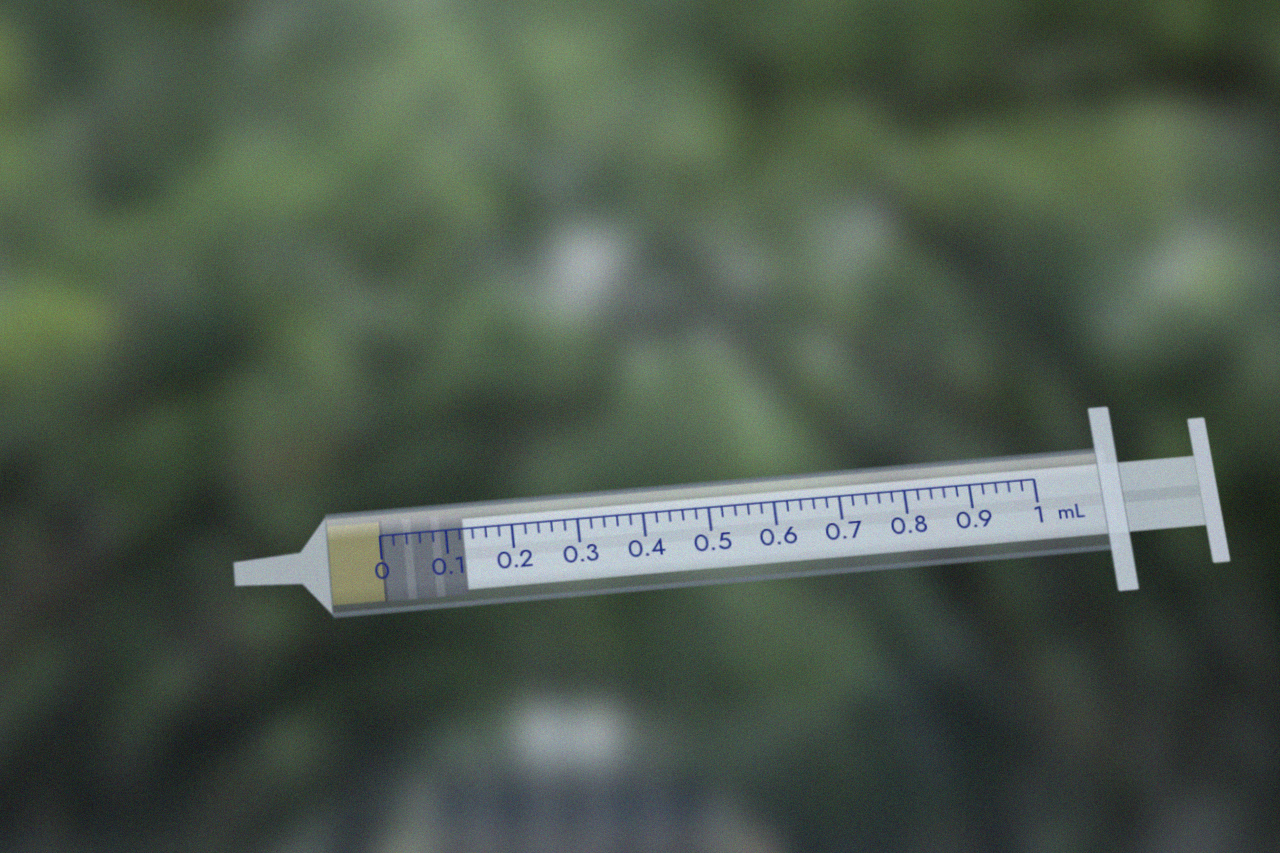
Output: mL 0
